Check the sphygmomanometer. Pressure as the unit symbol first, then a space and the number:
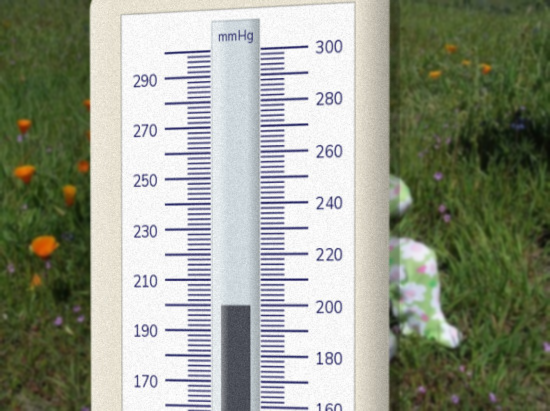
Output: mmHg 200
